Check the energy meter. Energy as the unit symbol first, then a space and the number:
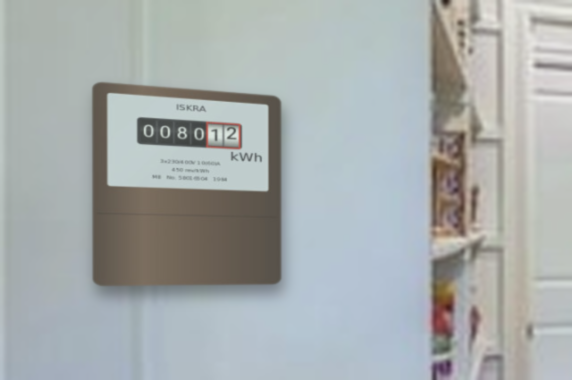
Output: kWh 80.12
